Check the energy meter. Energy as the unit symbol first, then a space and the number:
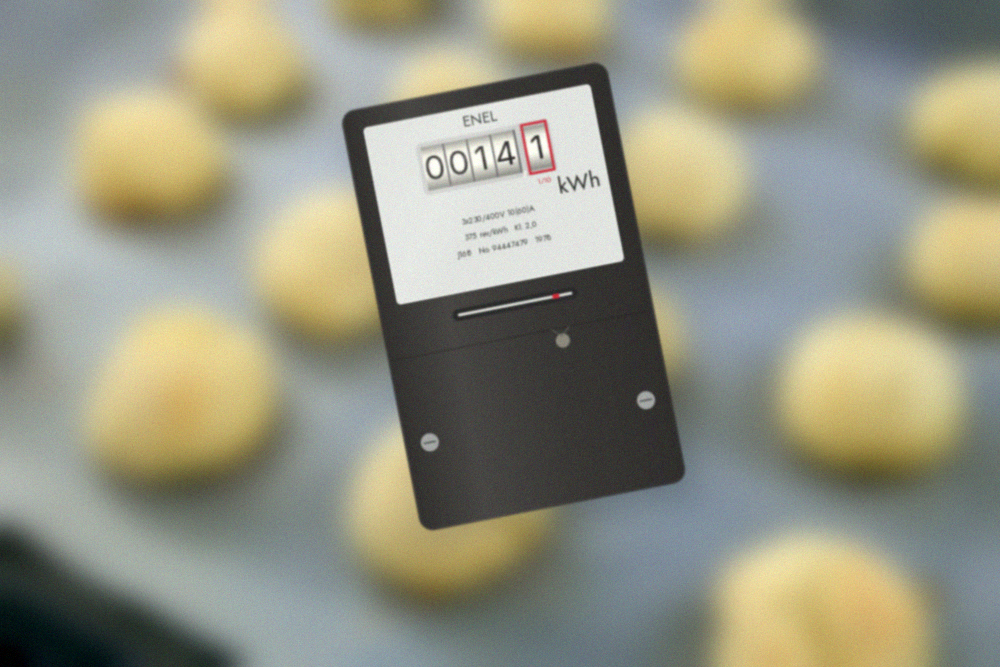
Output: kWh 14.1
